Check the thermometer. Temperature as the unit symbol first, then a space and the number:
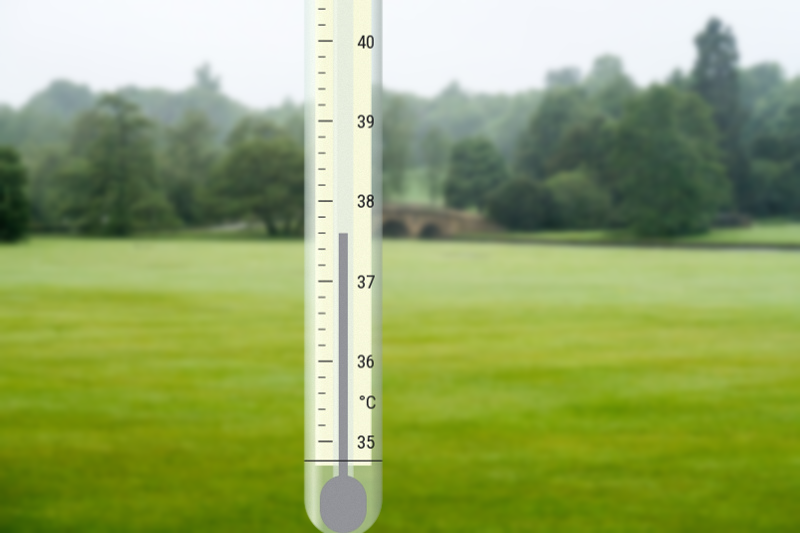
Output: °C 37.6
